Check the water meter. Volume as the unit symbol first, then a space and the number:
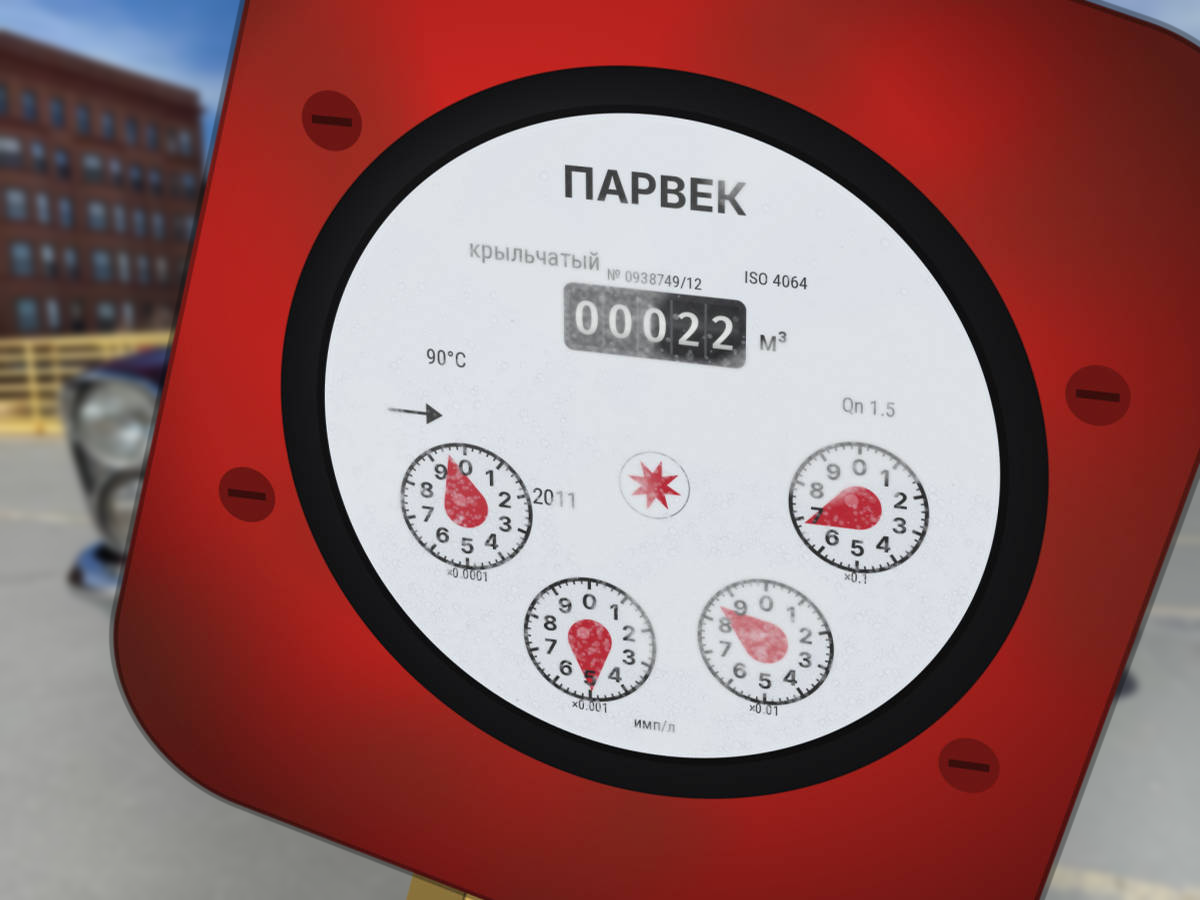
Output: m³ 22.6849
